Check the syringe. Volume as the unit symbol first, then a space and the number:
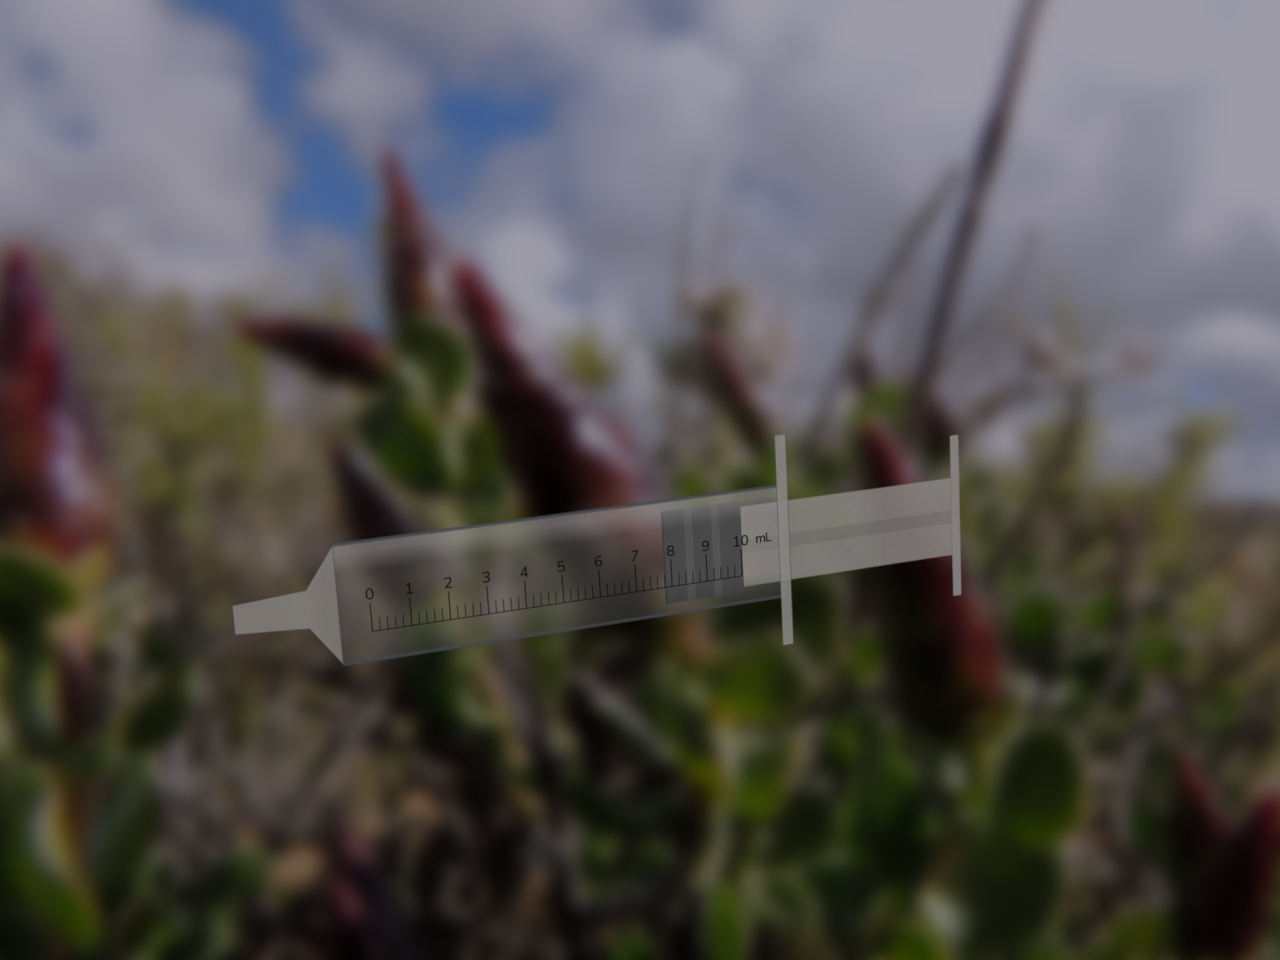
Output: mL 7.8
